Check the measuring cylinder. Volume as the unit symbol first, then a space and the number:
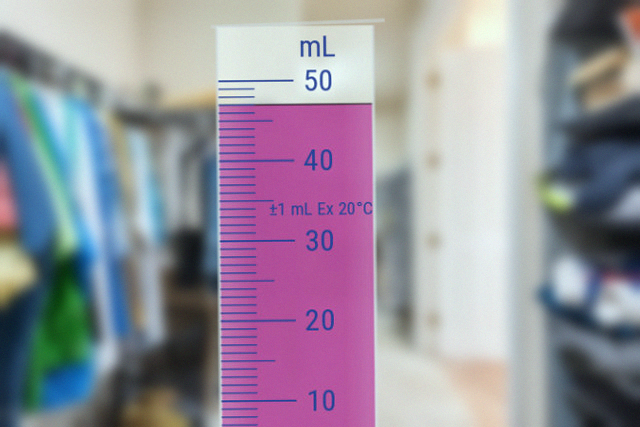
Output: mL 47
